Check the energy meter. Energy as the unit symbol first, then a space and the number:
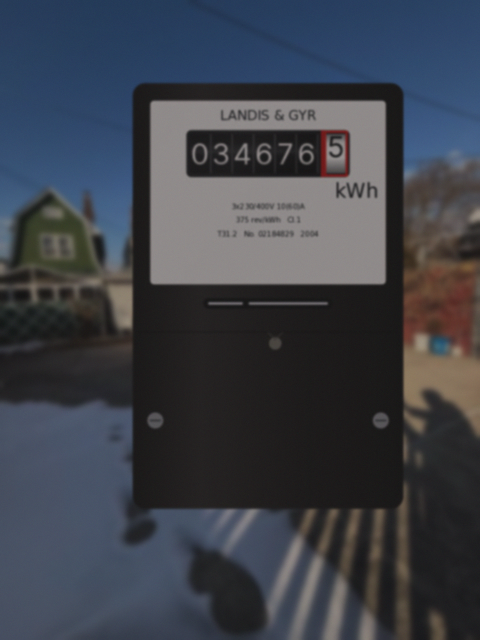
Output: kWh 34676.5
